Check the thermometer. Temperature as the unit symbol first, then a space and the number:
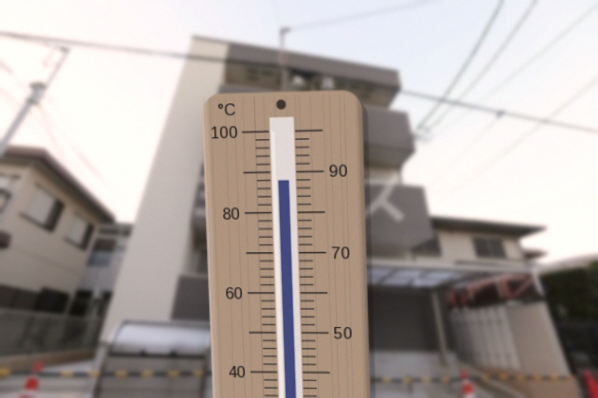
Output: °C 88
